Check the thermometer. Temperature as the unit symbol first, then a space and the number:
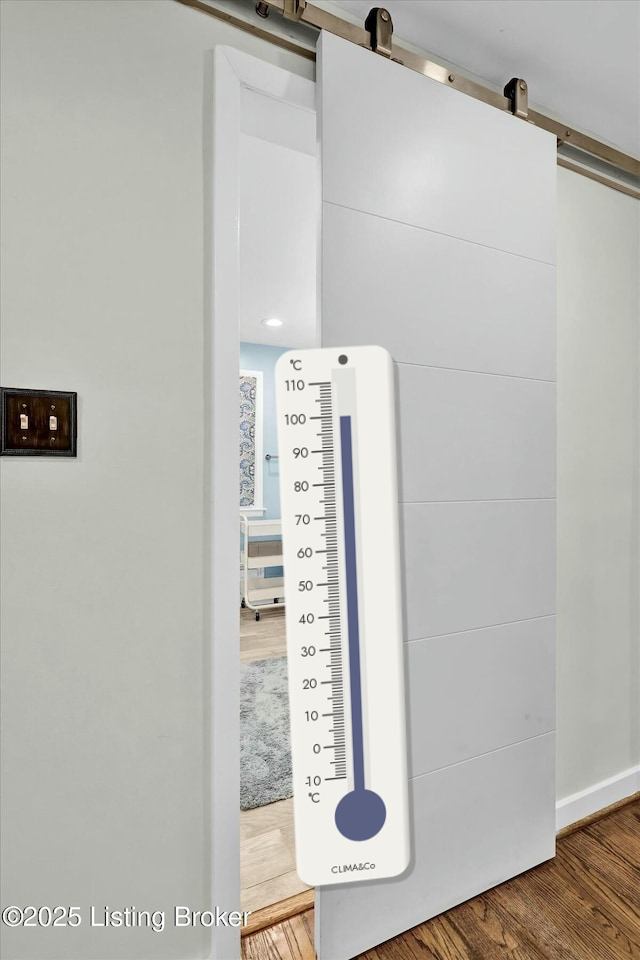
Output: °C 100
